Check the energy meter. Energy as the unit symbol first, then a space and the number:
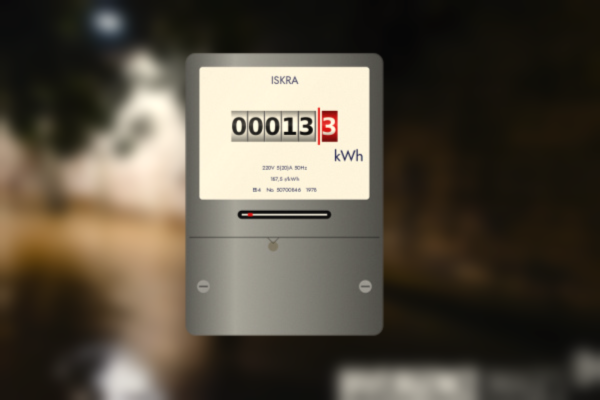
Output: kWh 13.3
